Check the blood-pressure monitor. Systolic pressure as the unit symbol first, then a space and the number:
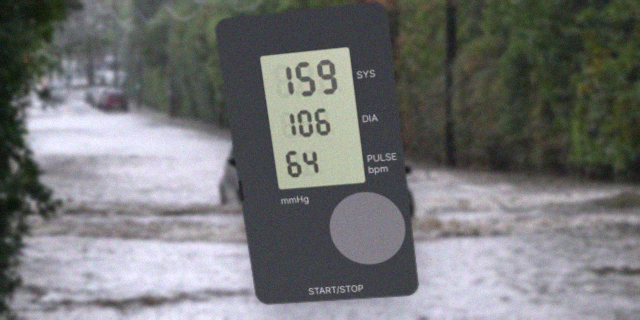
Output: mmHg 159
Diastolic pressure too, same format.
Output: mmHg 106
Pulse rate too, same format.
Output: bpm 64
